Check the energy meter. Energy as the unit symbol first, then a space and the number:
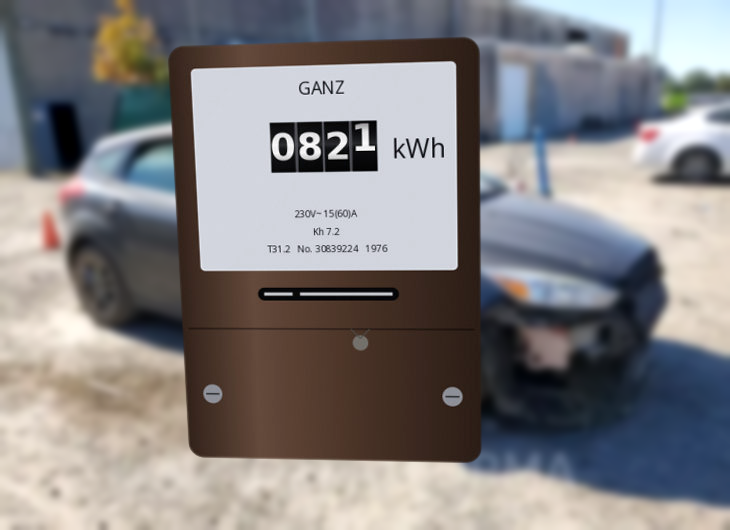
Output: kWh 821
